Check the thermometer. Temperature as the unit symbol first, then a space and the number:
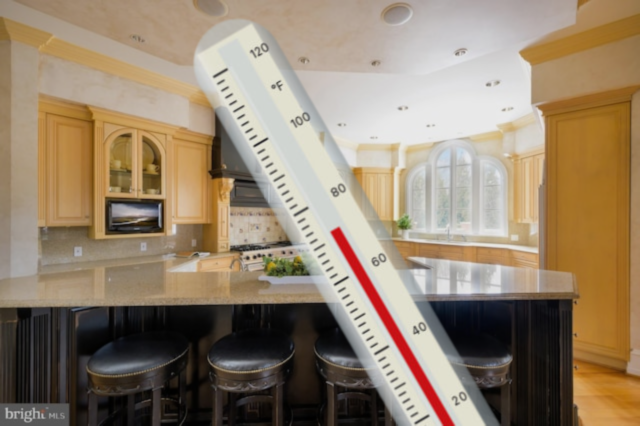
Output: °F 72
